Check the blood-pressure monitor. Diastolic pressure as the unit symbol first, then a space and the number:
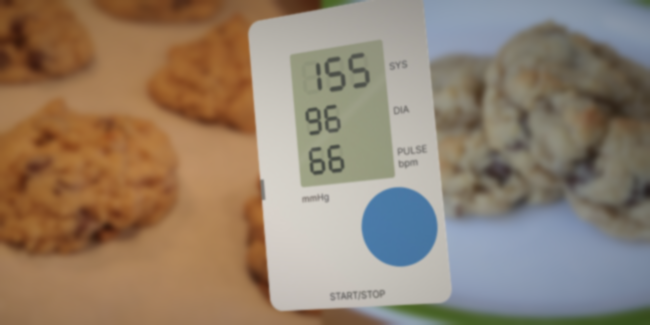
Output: mmHg 96
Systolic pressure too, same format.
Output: mmHg 155
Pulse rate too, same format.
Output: bpm 66
